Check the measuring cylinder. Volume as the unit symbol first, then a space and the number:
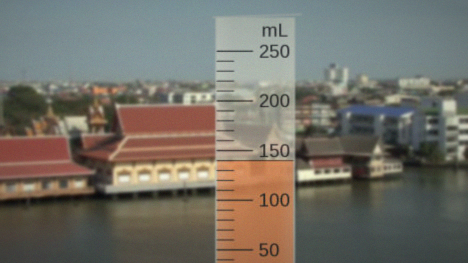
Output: mL 140
